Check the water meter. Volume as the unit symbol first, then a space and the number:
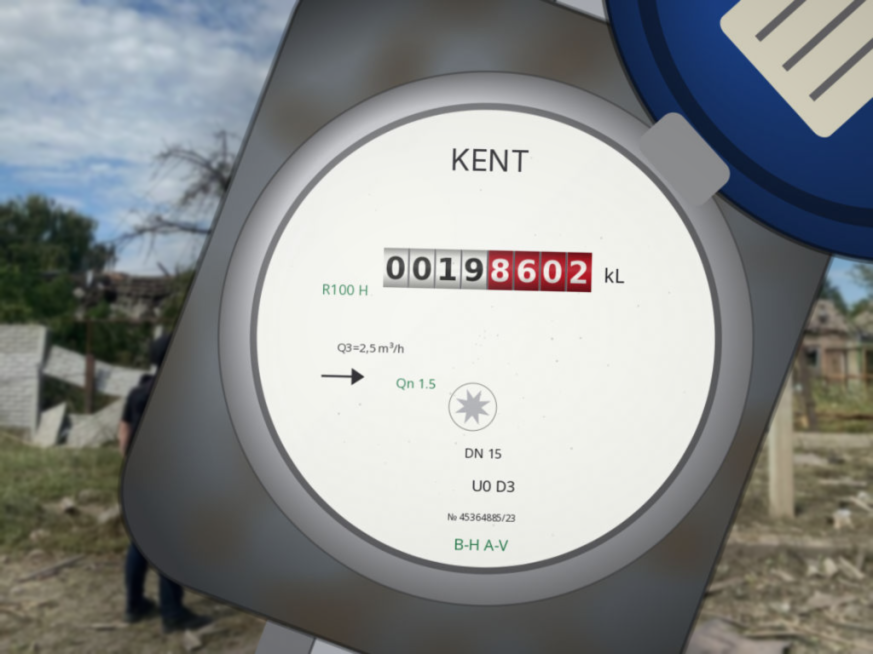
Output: kL 19.8602
